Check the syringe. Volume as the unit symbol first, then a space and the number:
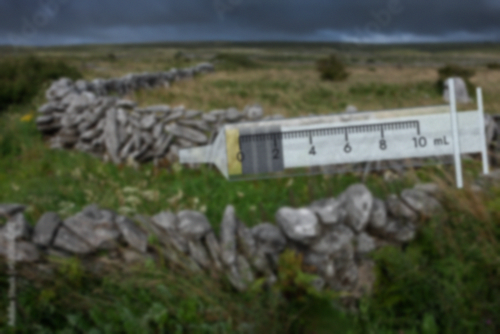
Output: mL 0
